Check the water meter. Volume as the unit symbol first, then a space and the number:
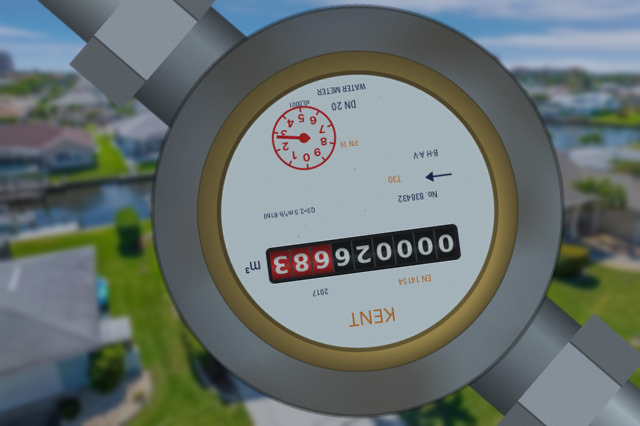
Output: m³ 26.6832
